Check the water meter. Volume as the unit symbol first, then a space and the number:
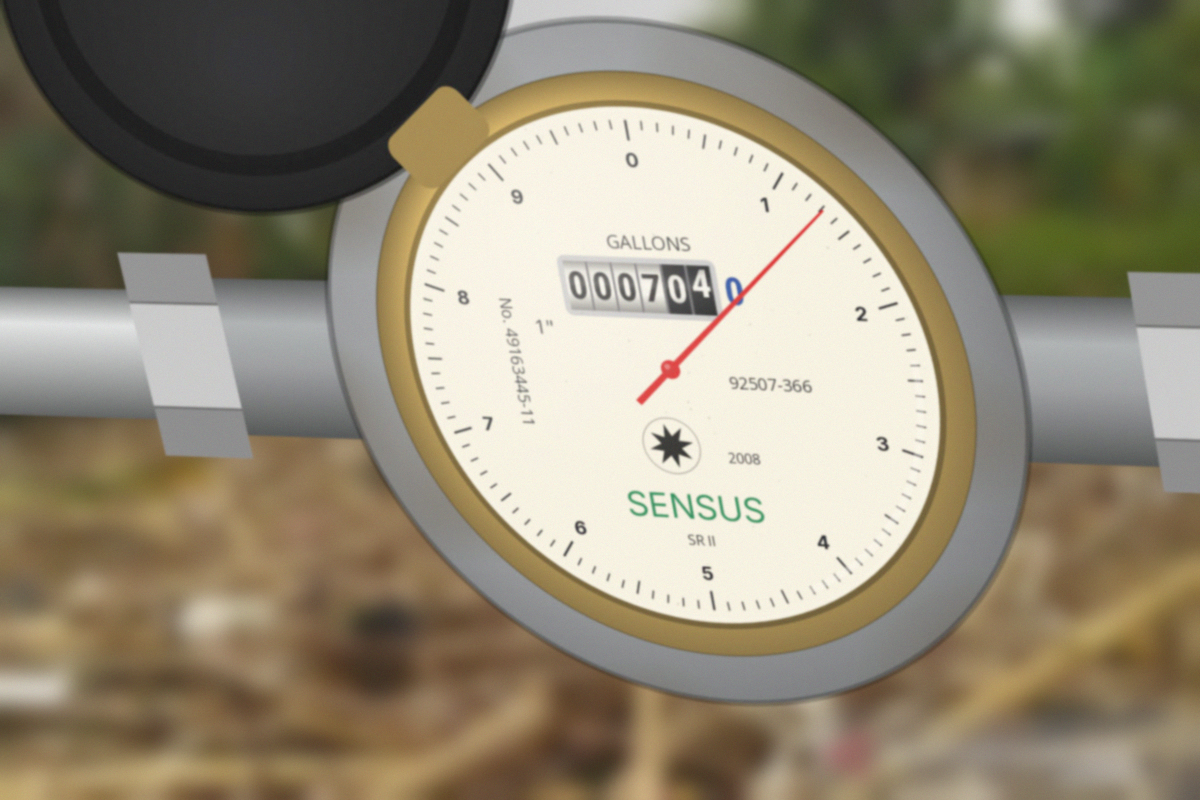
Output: gal 7041.3
